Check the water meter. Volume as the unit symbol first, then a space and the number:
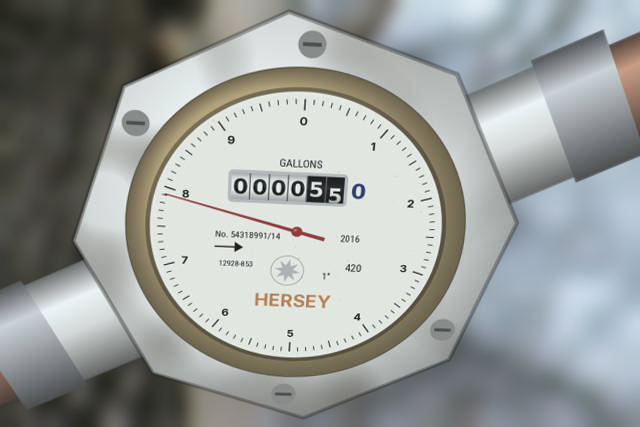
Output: gal 547.9
